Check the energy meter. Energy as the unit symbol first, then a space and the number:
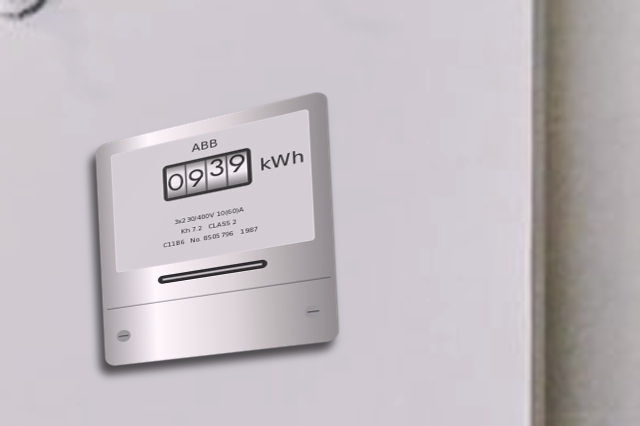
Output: kWh 939
